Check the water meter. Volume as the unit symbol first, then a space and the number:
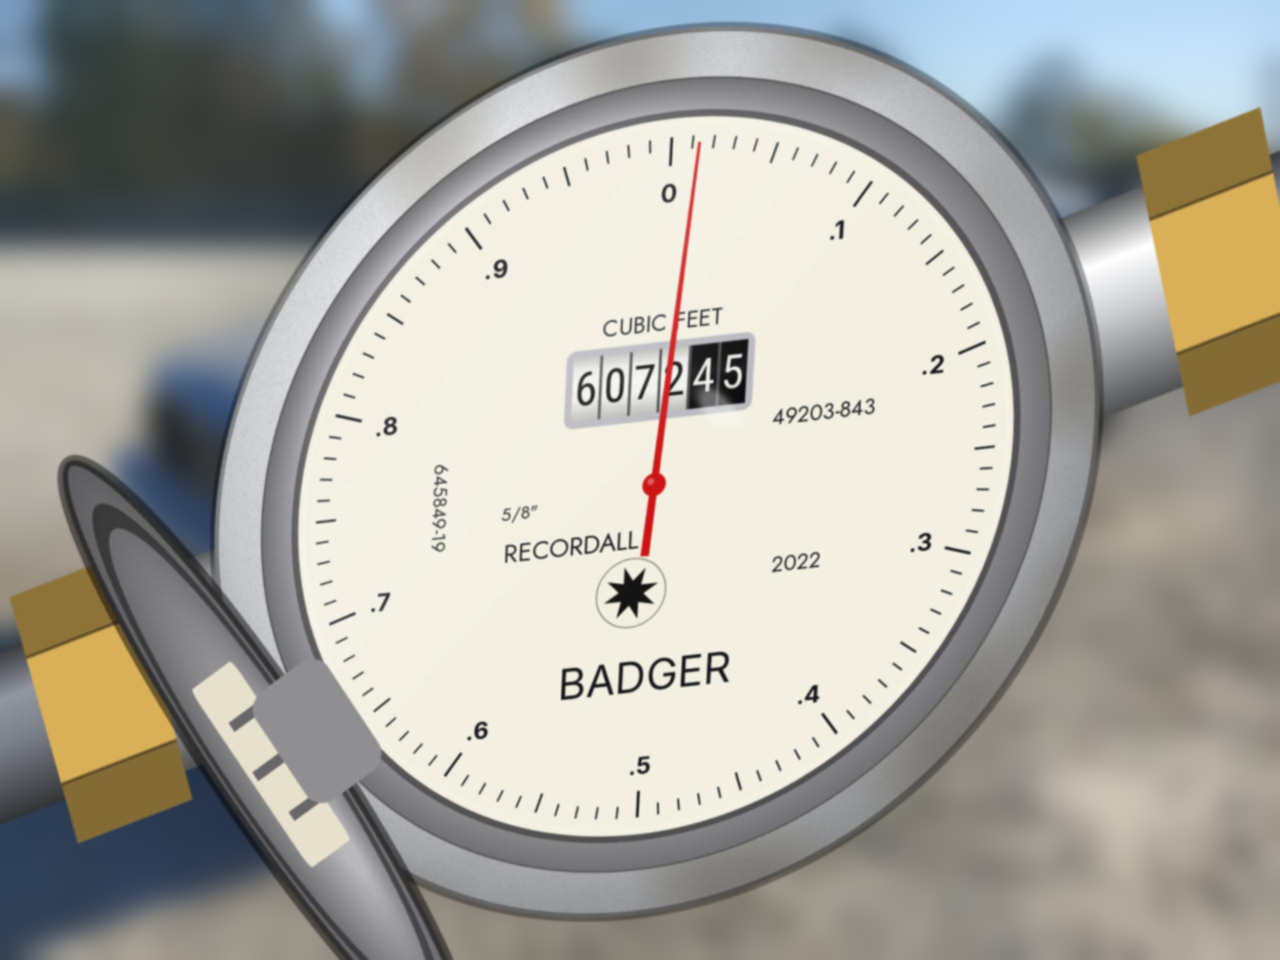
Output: ft³ 607245.01
